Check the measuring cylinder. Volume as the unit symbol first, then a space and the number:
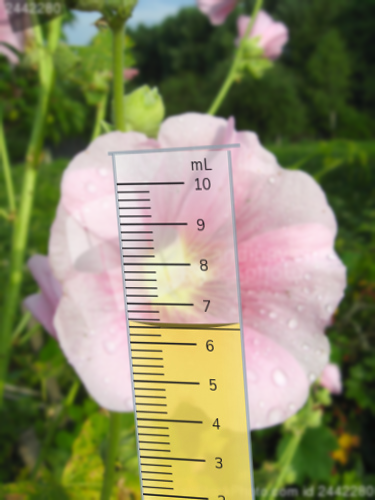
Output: mL 6.4
